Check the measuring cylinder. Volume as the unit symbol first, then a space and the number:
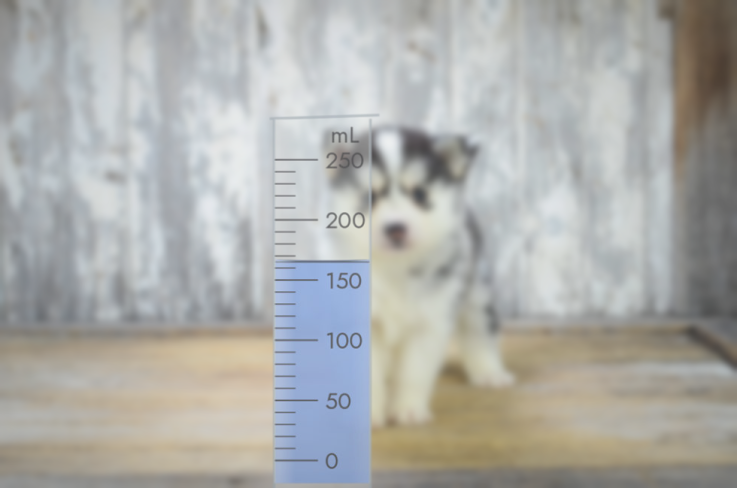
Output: mL 165
